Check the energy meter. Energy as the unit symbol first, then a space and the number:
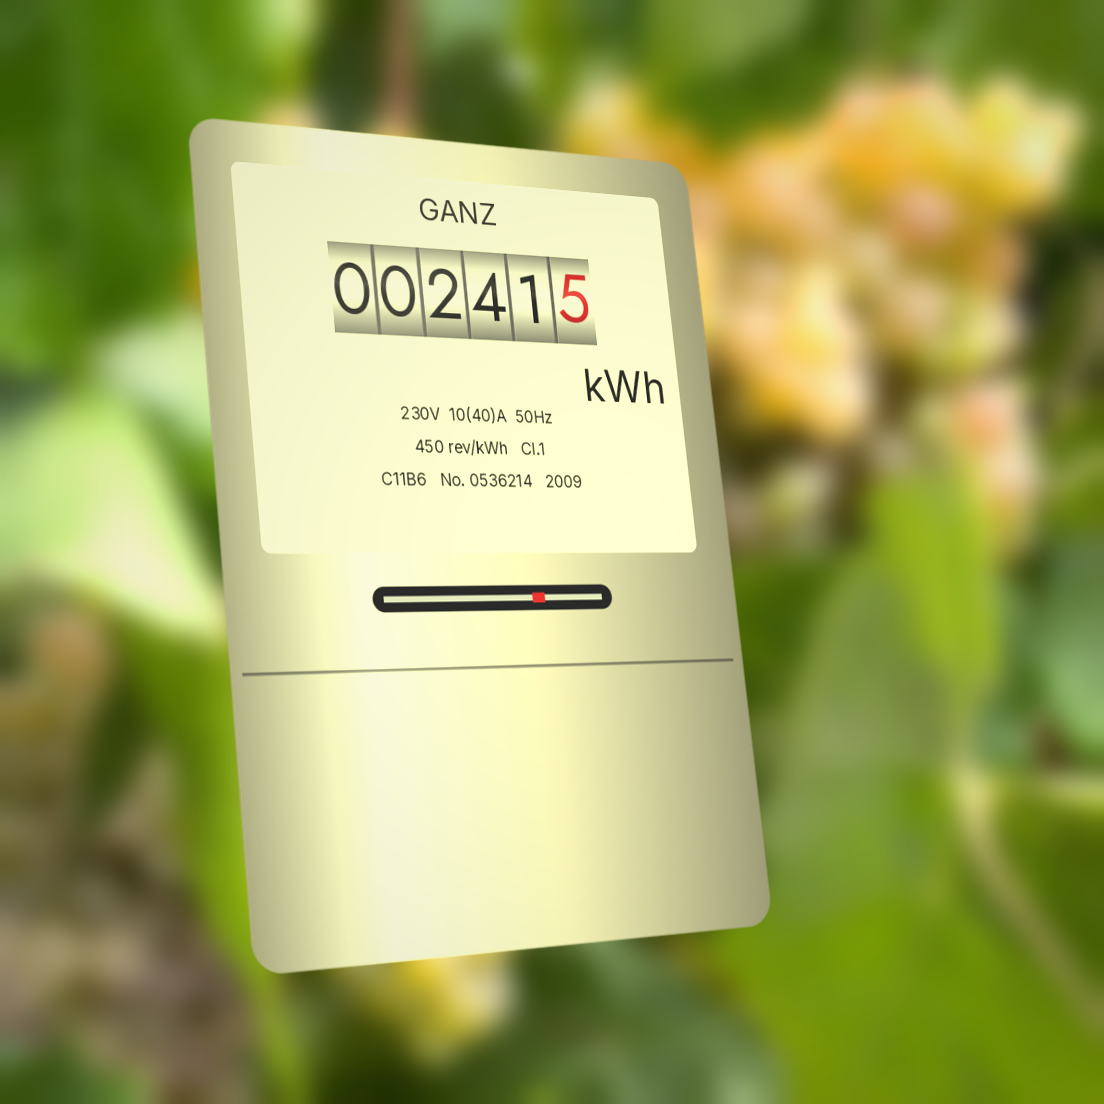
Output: kWh 241.5
